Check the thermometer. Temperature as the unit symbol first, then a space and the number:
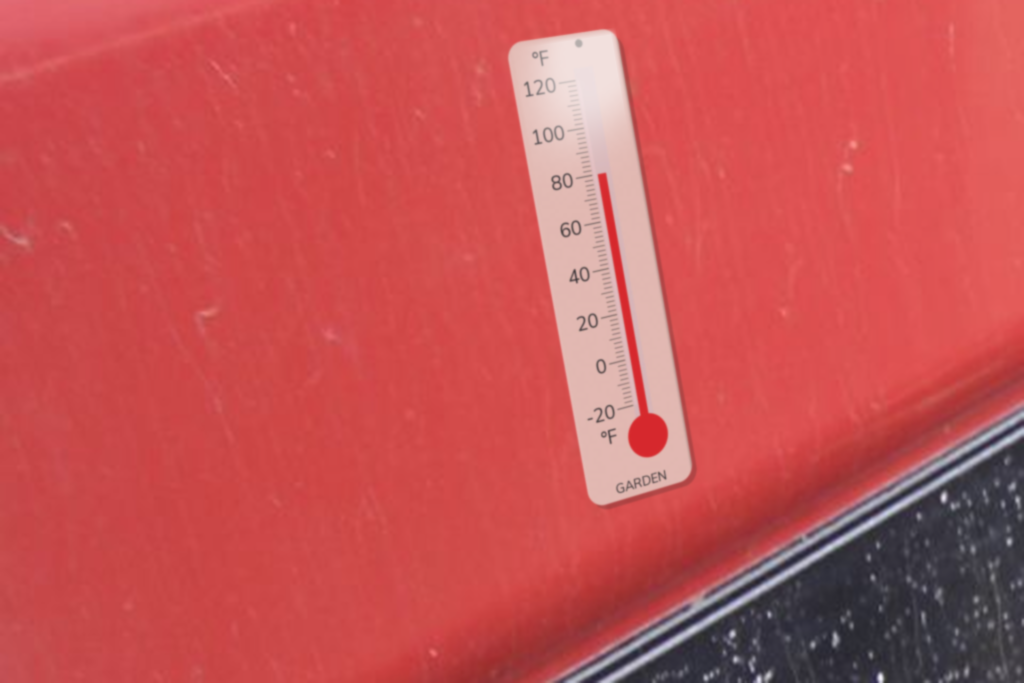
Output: °F 80
